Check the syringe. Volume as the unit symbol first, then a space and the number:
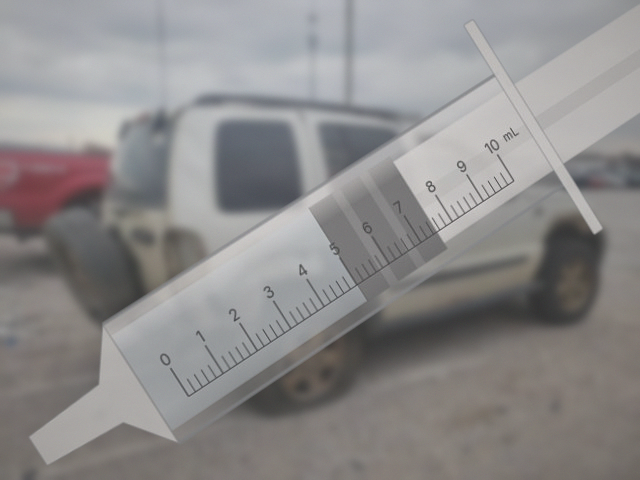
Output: mL 5
